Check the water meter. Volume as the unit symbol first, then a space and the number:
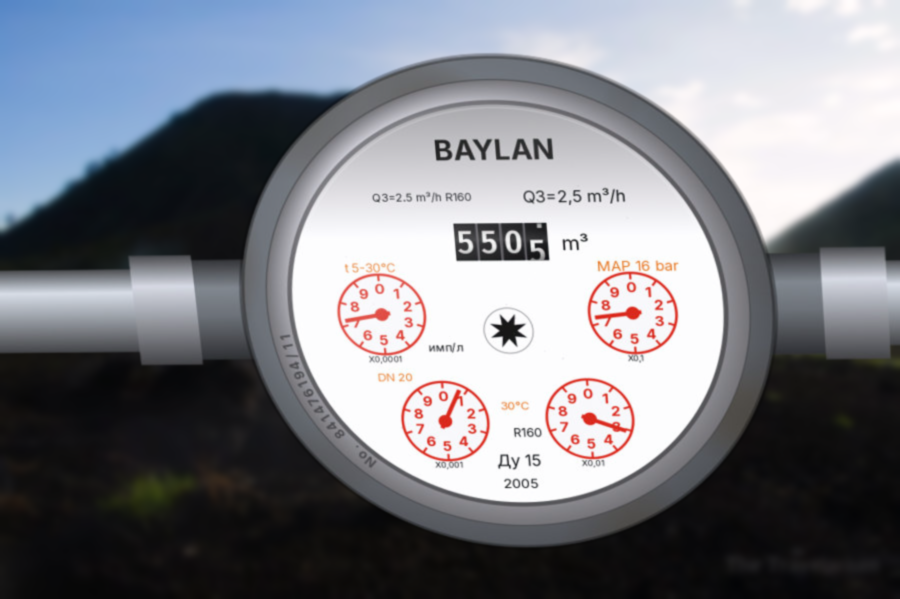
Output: m³ 5504.7307
